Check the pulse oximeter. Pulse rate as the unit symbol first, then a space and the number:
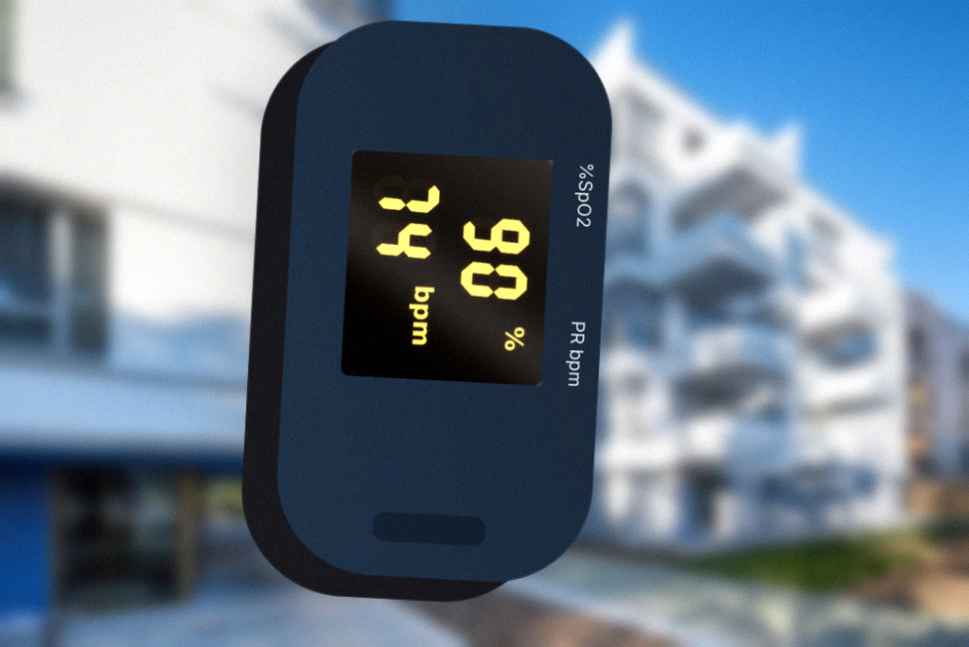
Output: bpm 74
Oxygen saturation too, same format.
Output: % 90
